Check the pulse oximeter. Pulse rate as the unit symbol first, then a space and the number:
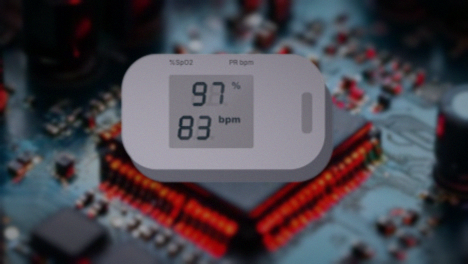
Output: bpm 83
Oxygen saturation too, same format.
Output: % 97
